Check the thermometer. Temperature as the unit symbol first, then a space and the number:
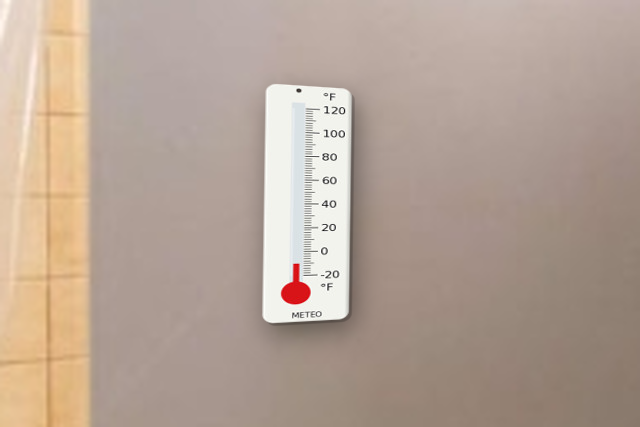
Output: °F -10
